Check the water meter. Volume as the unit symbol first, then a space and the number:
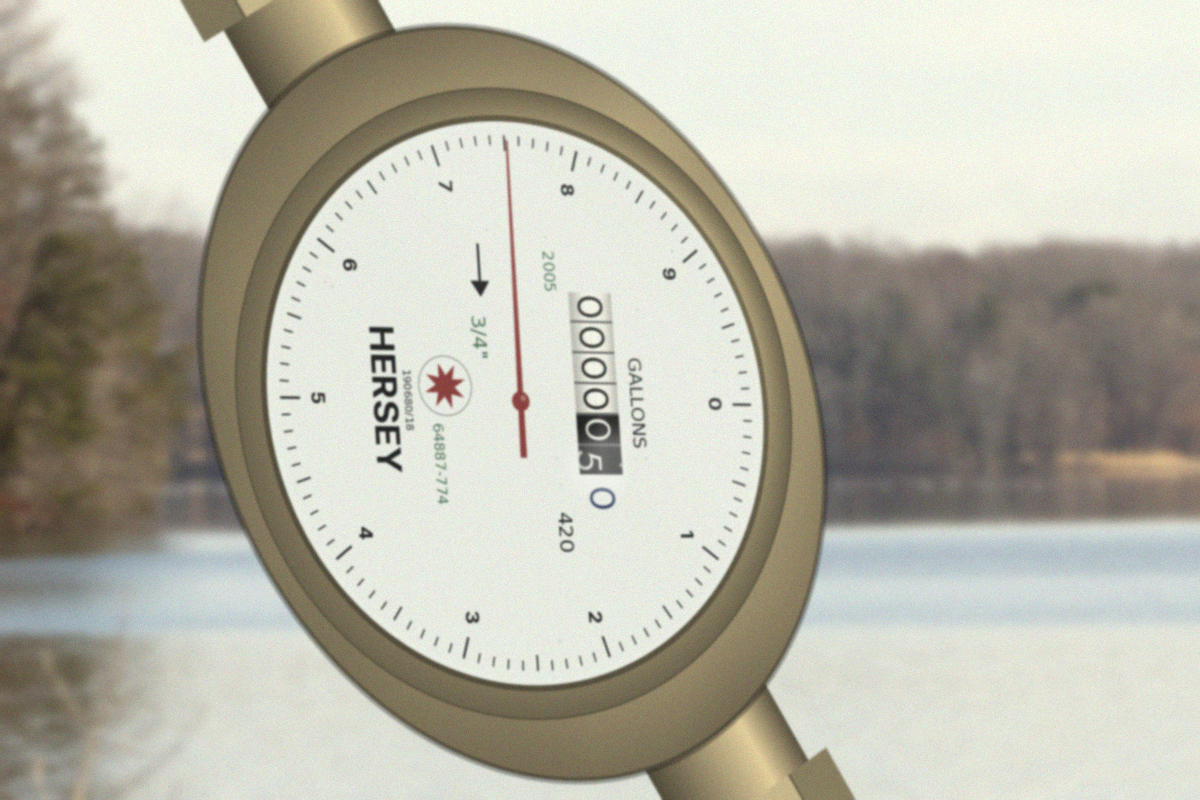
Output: gal 47.5
